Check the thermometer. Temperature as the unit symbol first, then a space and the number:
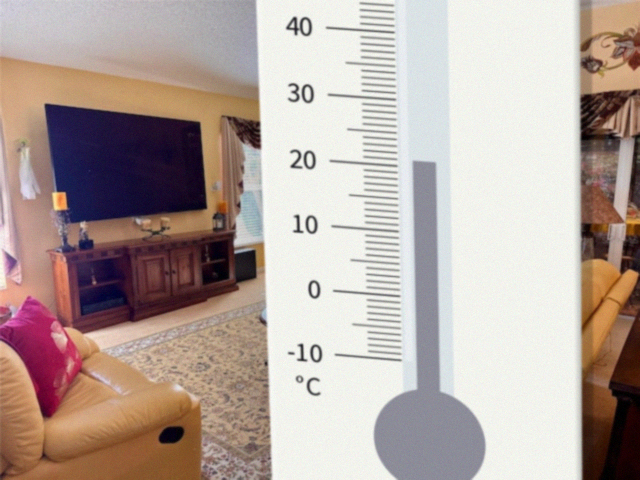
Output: °C 21
